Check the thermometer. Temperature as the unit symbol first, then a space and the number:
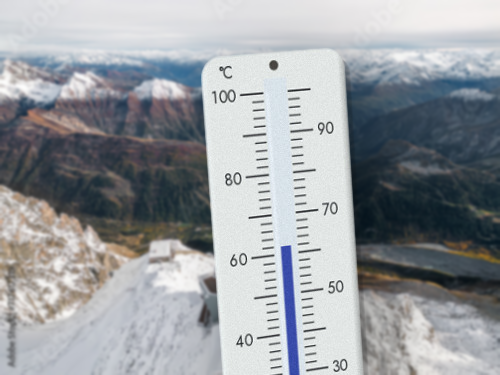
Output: °C 62
